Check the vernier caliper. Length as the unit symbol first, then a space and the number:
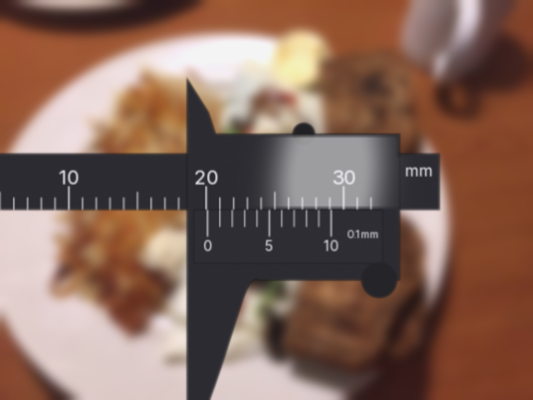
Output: mm 20.1
